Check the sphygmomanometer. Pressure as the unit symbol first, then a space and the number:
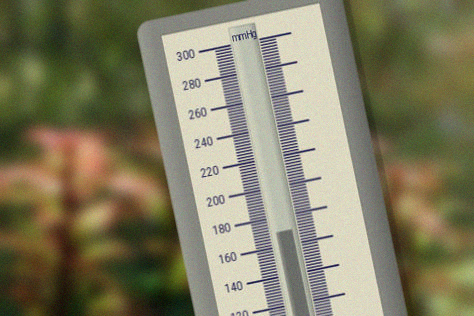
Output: mmHg 170
